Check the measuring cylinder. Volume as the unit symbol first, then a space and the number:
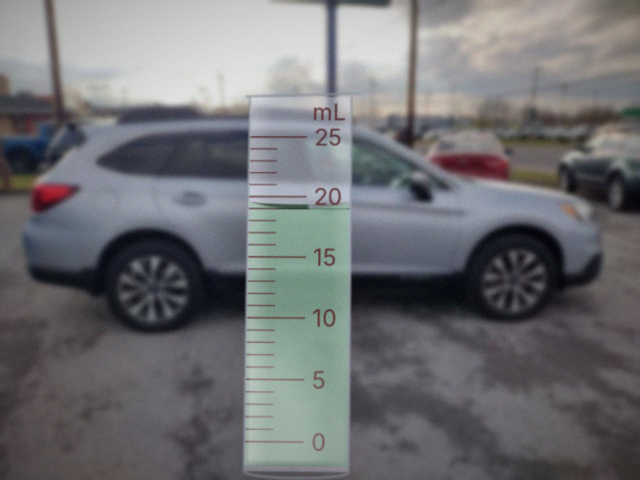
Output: mL 19
